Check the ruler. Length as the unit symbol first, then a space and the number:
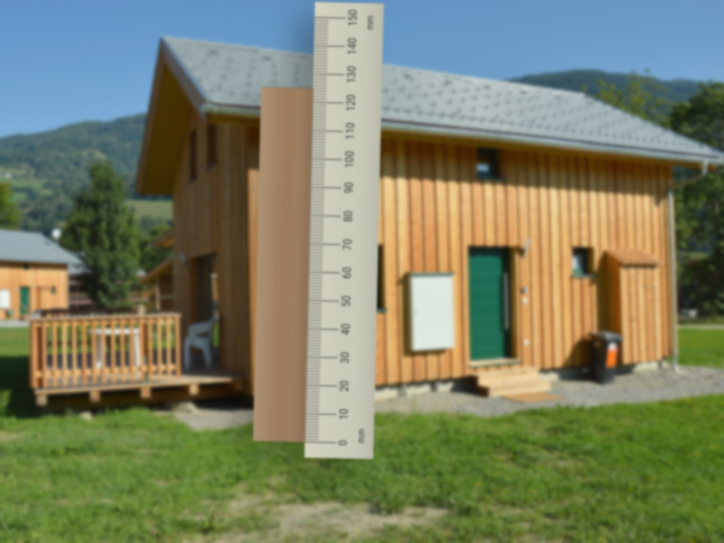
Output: mm 125
